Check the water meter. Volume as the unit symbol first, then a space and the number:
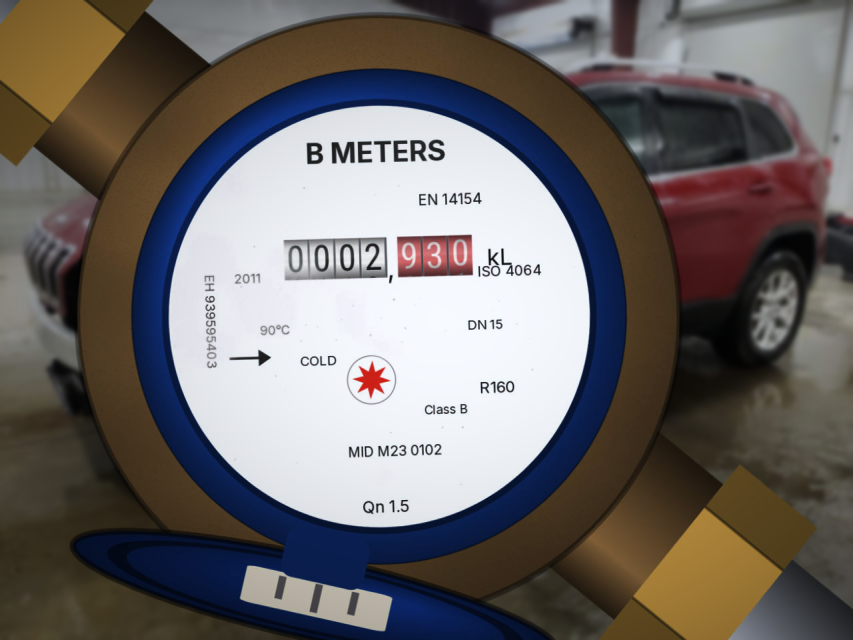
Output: kL 2.930
